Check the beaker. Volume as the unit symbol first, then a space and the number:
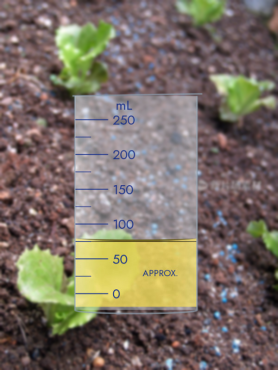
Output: mL 75
